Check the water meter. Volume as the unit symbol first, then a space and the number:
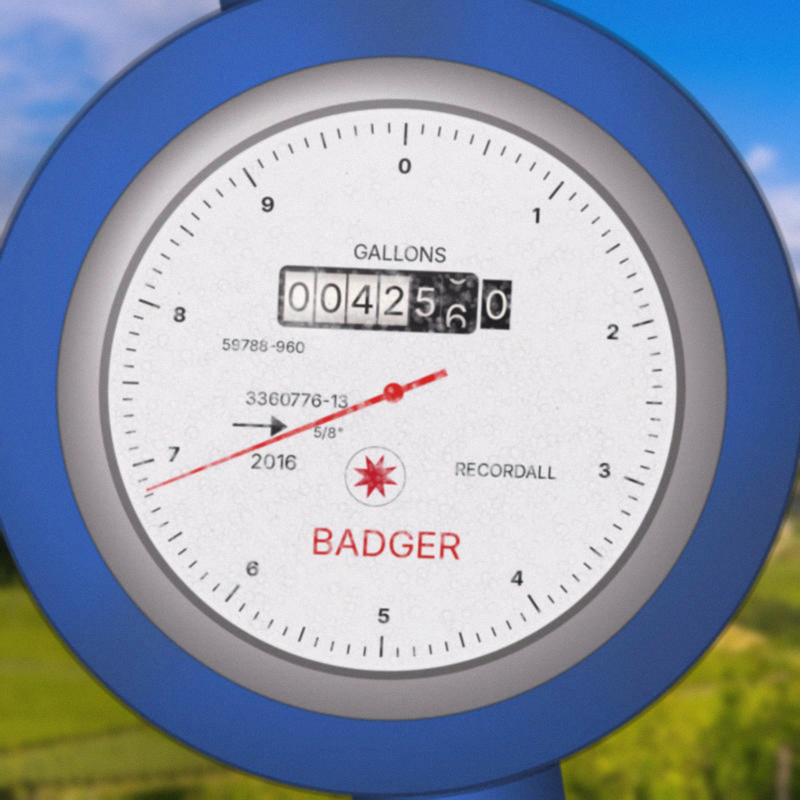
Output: gal 42556.8
